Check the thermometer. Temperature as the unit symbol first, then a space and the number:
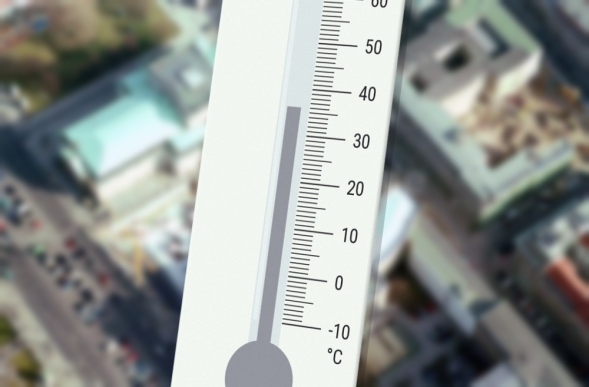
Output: °C 36
